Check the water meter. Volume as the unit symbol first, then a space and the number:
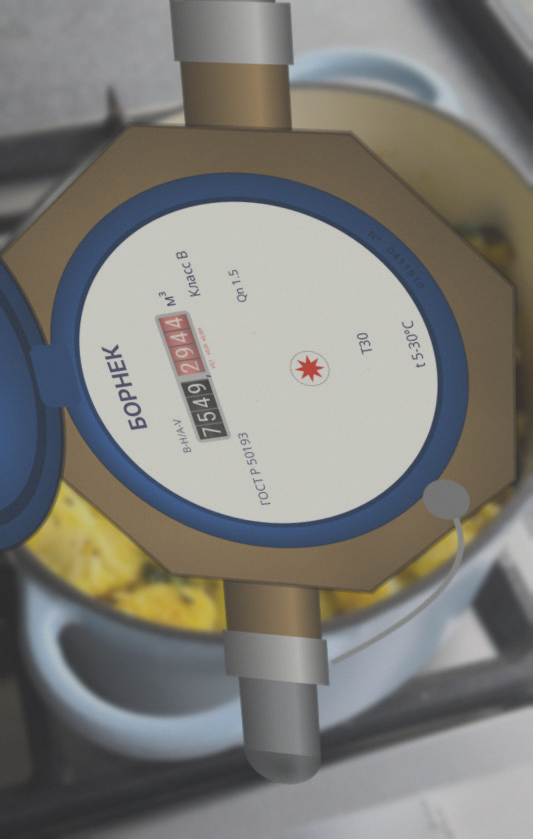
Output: m³ 7549.2944
